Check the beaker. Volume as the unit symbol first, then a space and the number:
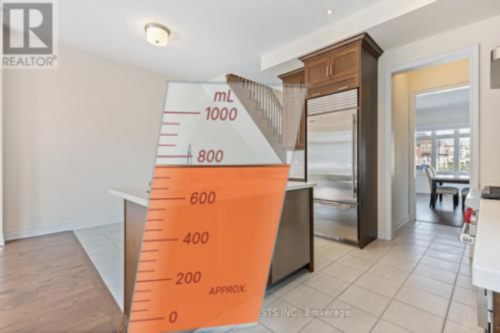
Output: mL 750
